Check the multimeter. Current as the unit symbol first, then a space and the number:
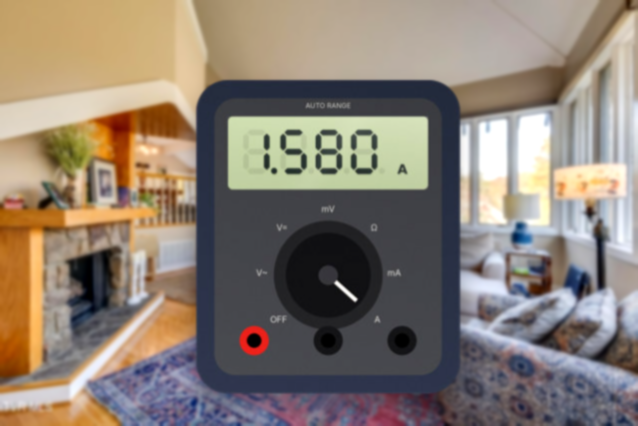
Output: A 1.580
